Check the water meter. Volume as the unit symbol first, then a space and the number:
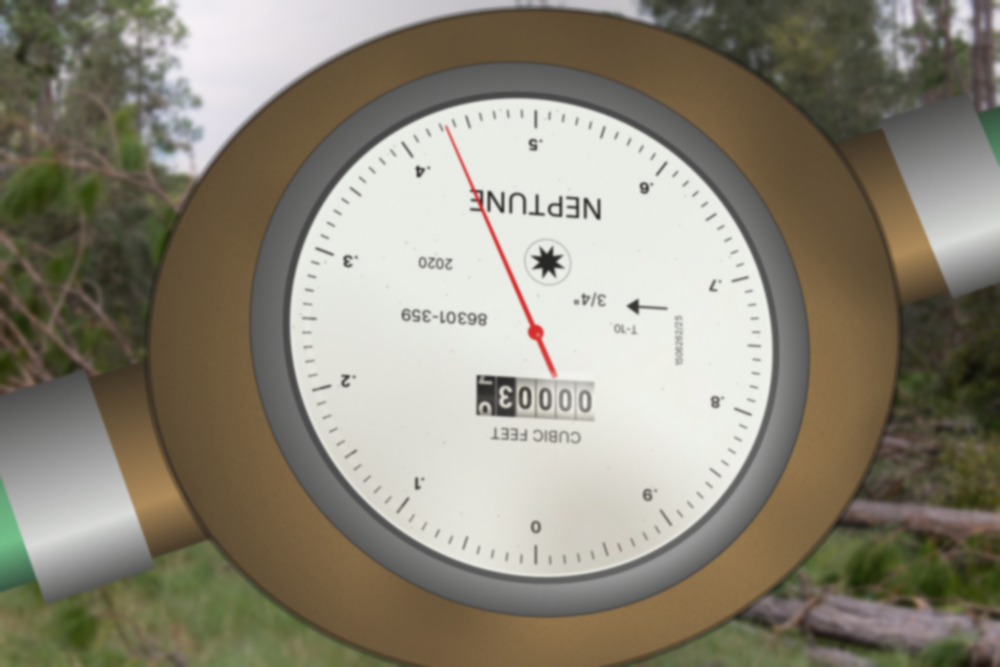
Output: ft³ 36.43
